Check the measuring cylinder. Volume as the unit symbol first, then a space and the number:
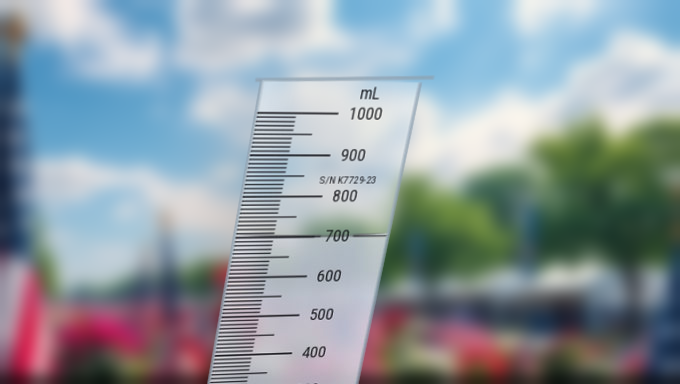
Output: mL 700
